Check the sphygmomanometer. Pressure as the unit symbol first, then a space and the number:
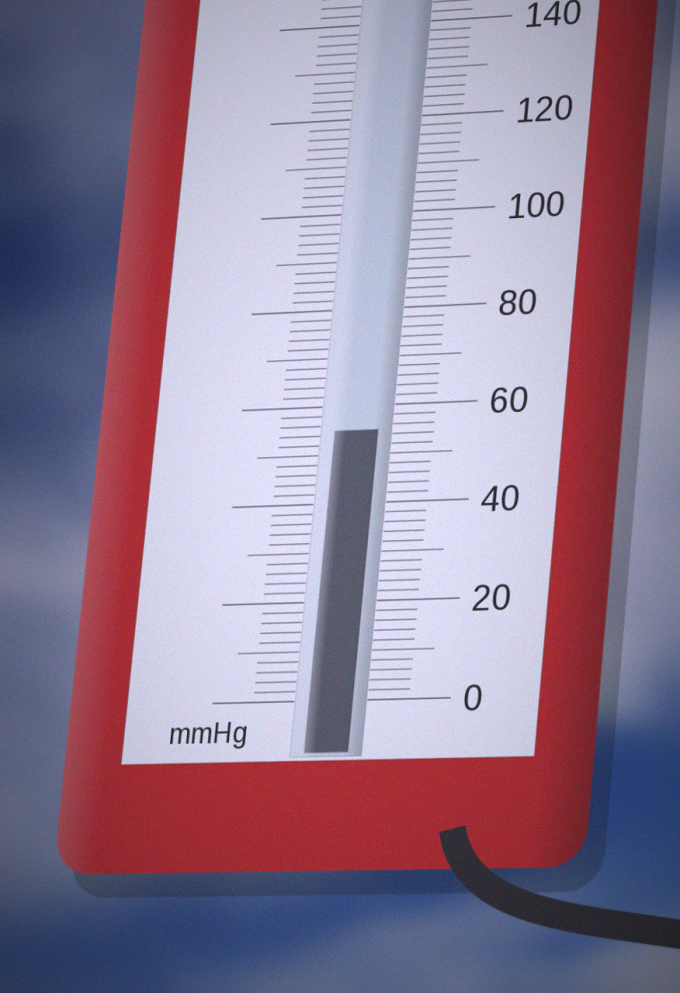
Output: mmHg 55
